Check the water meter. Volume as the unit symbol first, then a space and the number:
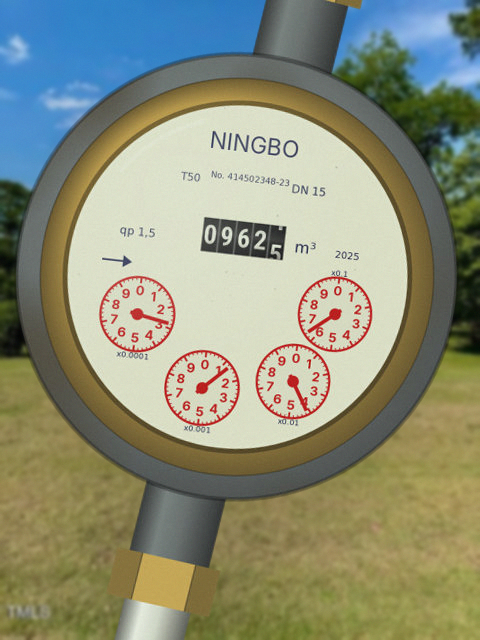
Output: m³ 9624.6412
